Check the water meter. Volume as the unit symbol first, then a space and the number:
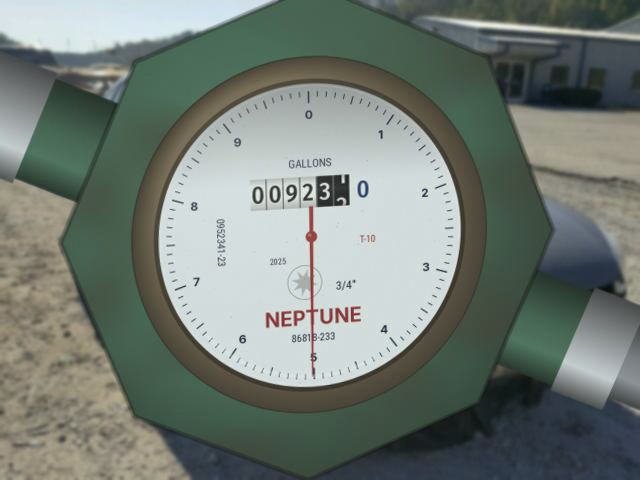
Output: gal 92315.0
